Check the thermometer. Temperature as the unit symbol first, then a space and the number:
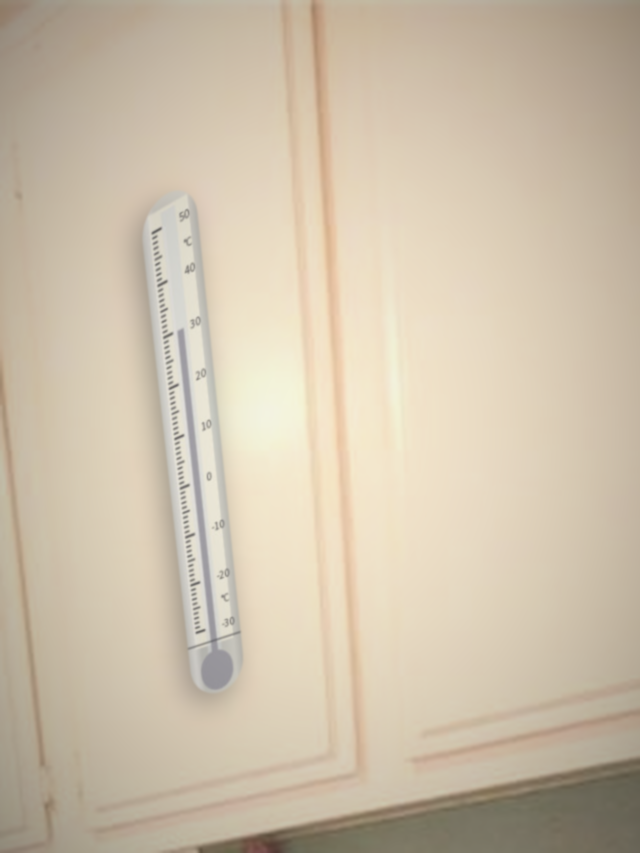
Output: °C 30
